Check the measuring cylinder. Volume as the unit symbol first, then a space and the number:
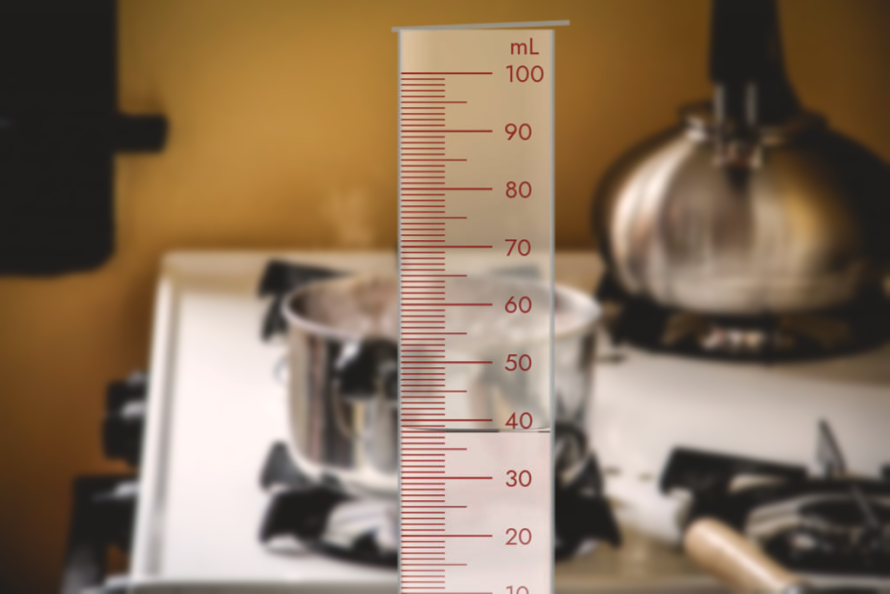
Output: mL 38
